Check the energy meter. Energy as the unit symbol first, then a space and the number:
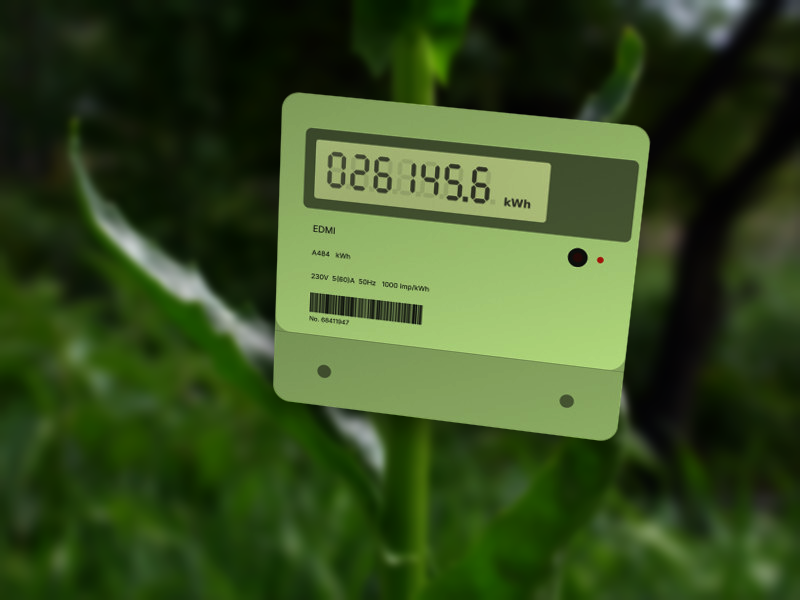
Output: kWh 26145.6
